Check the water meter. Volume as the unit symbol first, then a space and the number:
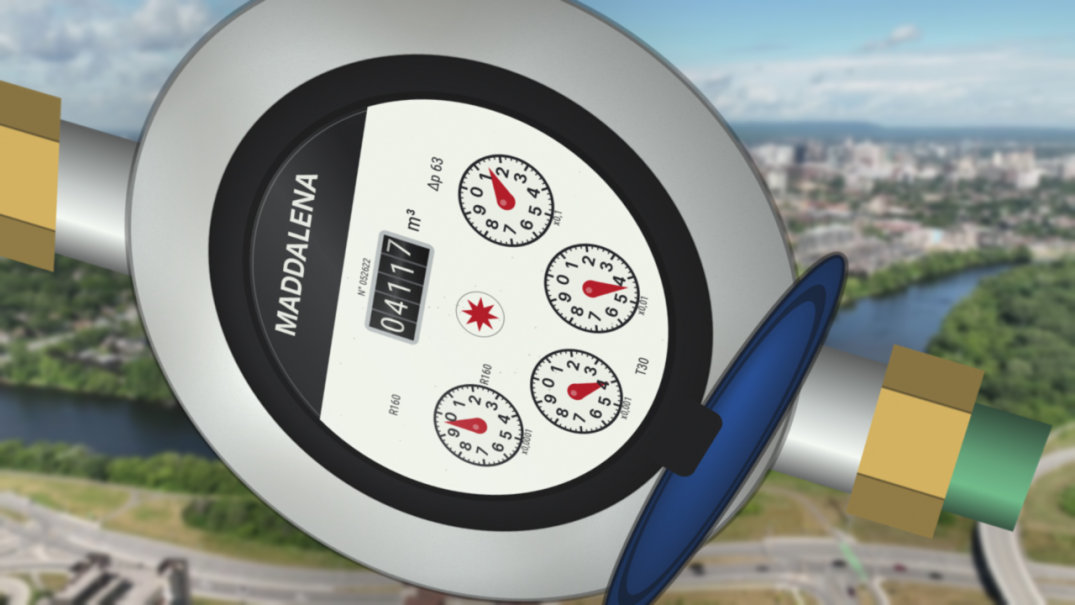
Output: m³ 4117.1439
